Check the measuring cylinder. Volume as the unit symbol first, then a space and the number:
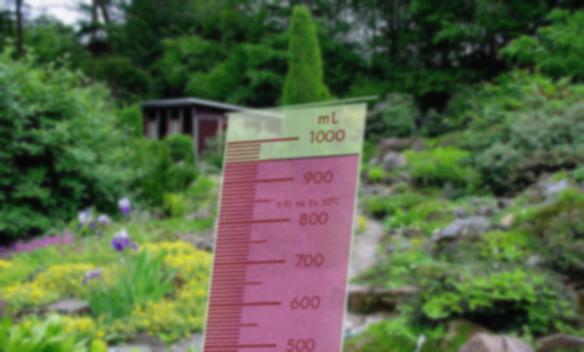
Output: mL 950
